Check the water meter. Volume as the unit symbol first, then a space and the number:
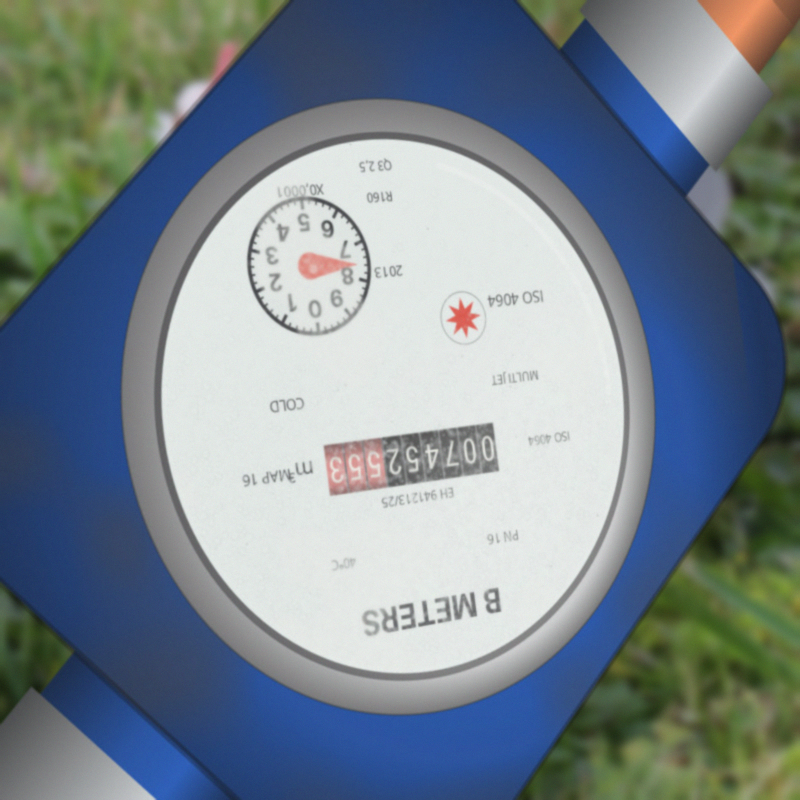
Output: m³ 7452.5537
